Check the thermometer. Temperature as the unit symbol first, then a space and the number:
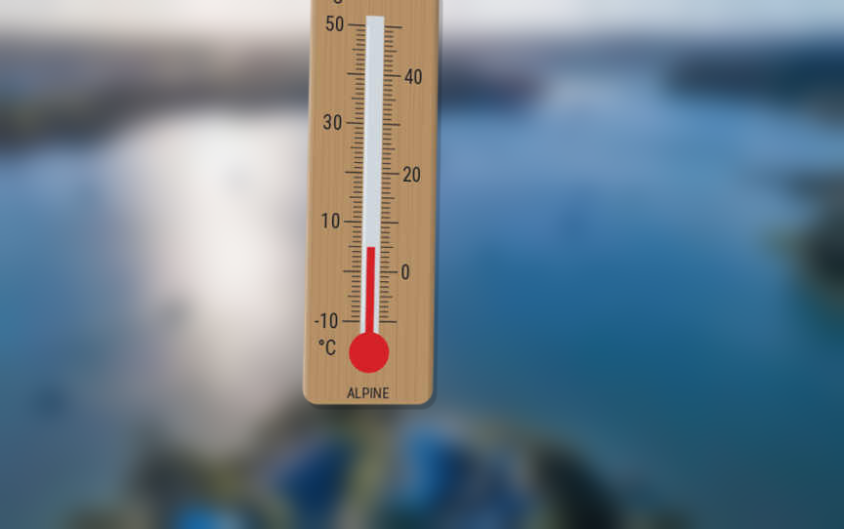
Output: °C 5
